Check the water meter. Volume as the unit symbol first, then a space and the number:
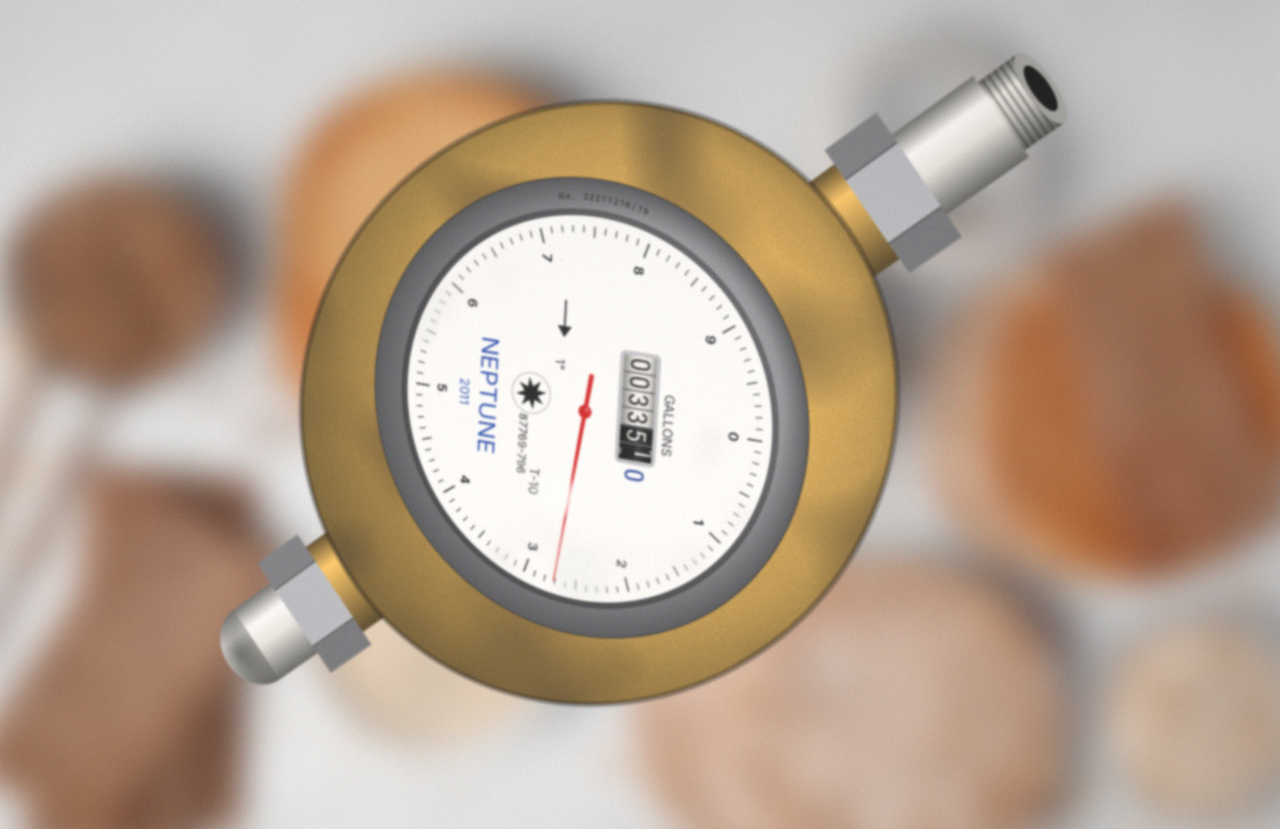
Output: gal 33512.7
